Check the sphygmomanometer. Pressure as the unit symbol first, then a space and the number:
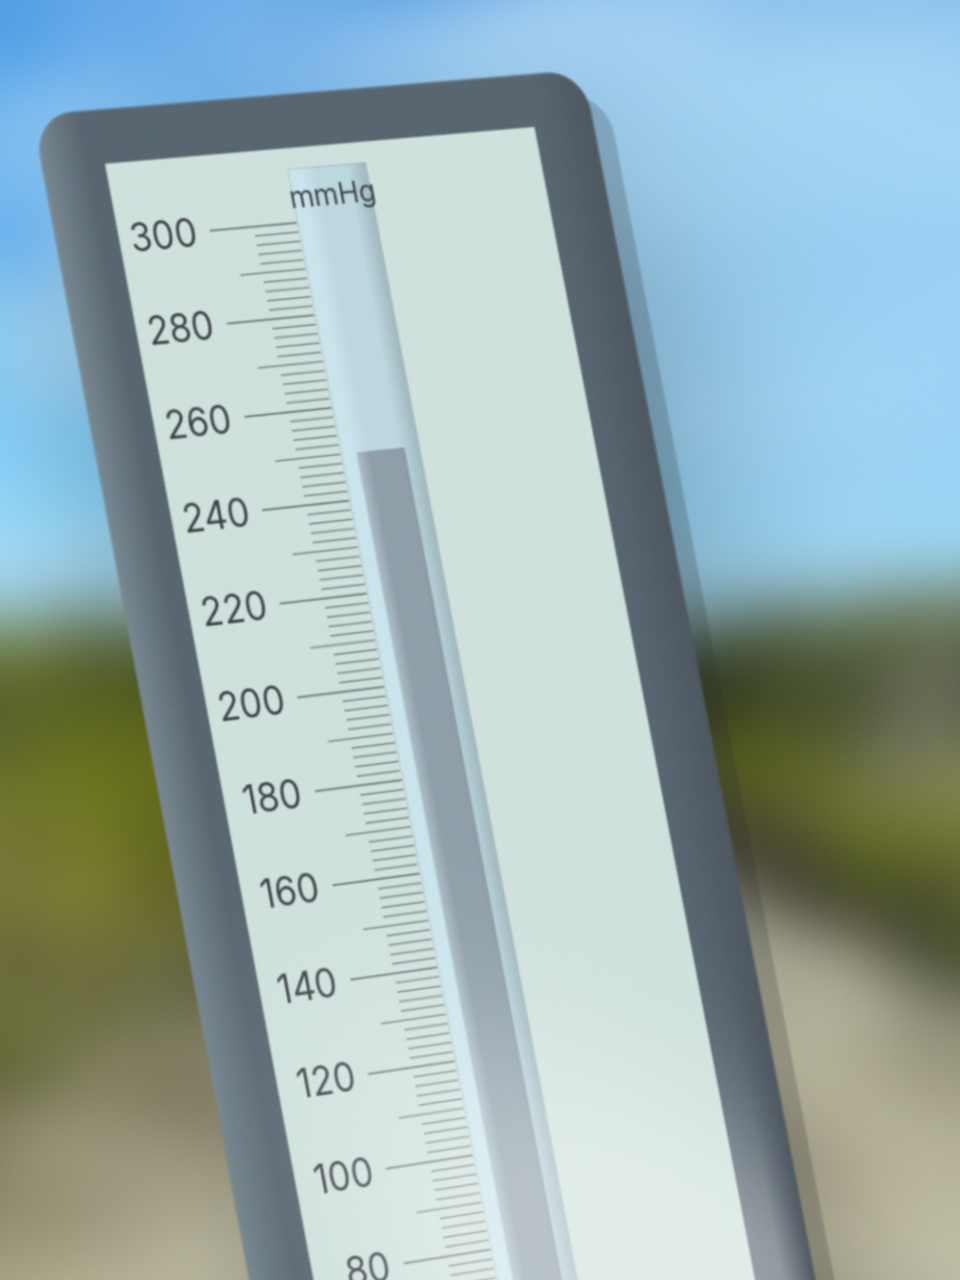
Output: mmHg 250
